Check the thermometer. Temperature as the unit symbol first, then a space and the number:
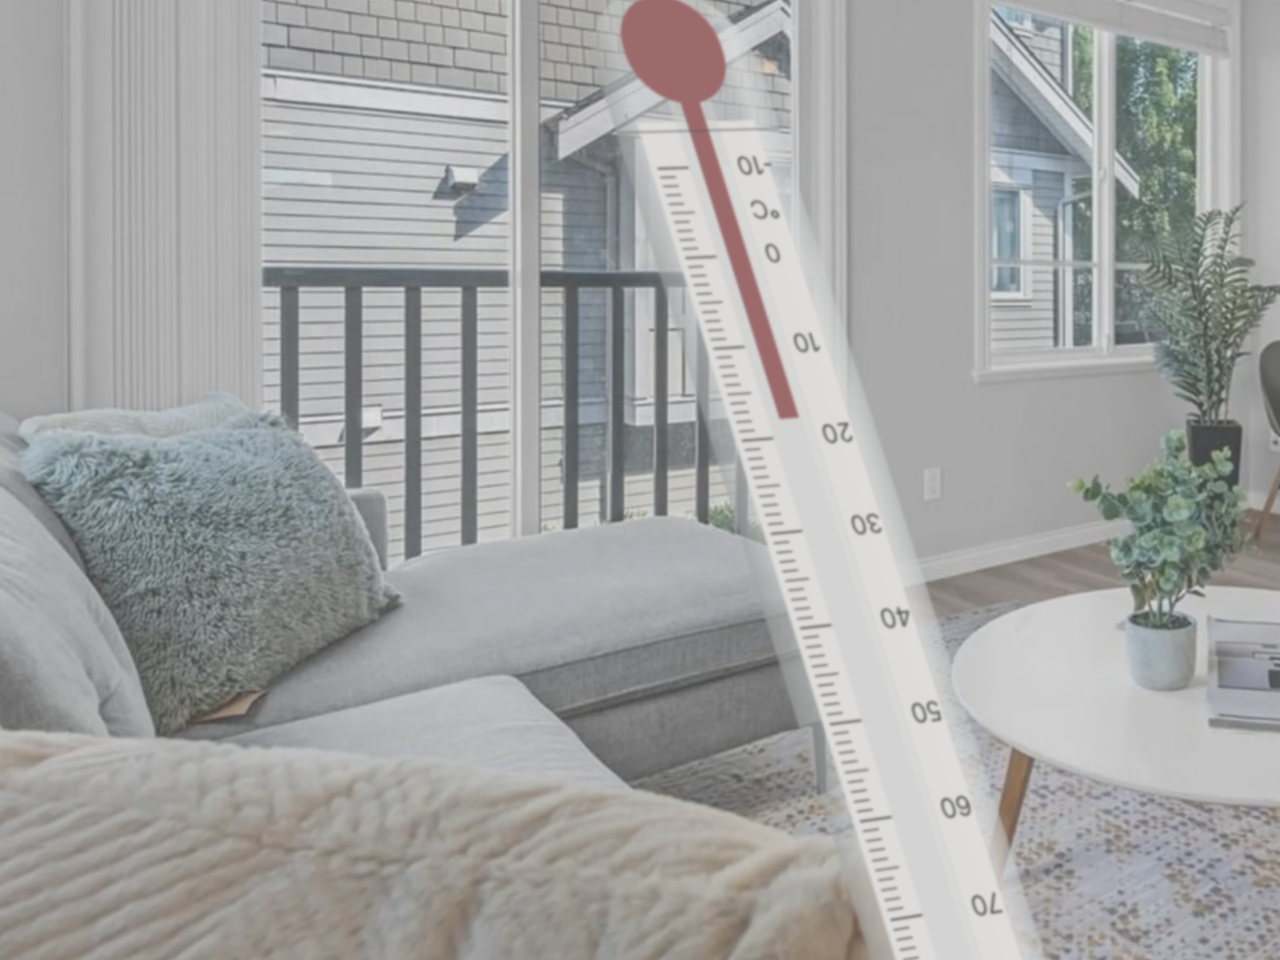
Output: °C 18
